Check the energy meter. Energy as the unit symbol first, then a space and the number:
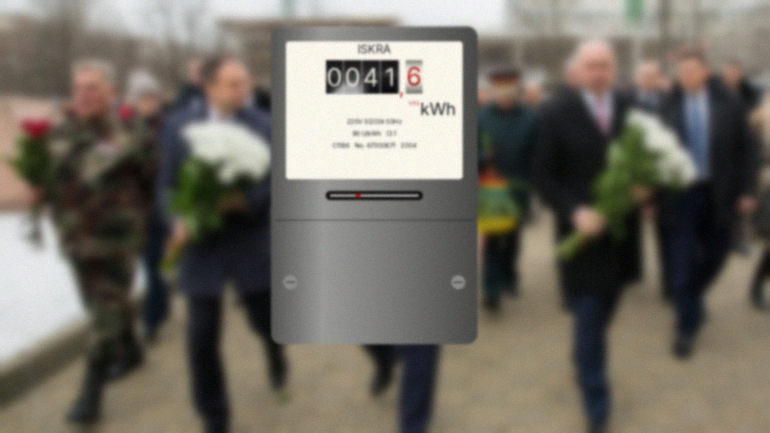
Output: kWh 41.6
